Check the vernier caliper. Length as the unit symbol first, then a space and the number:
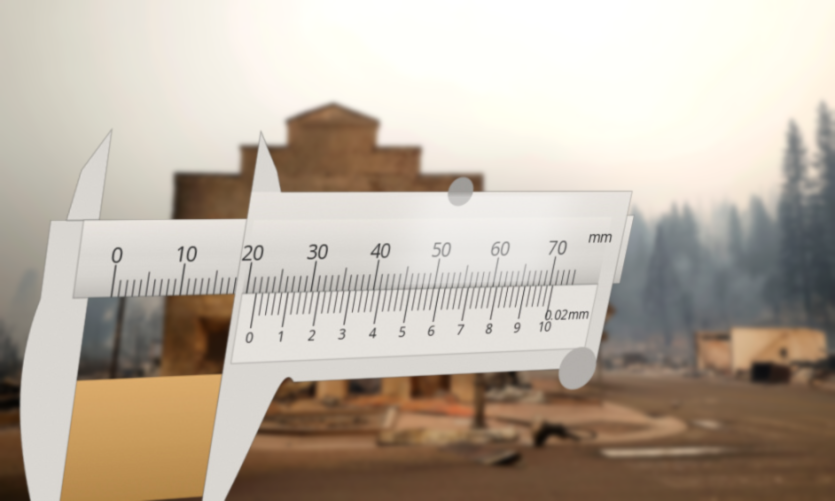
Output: mm 21.5
